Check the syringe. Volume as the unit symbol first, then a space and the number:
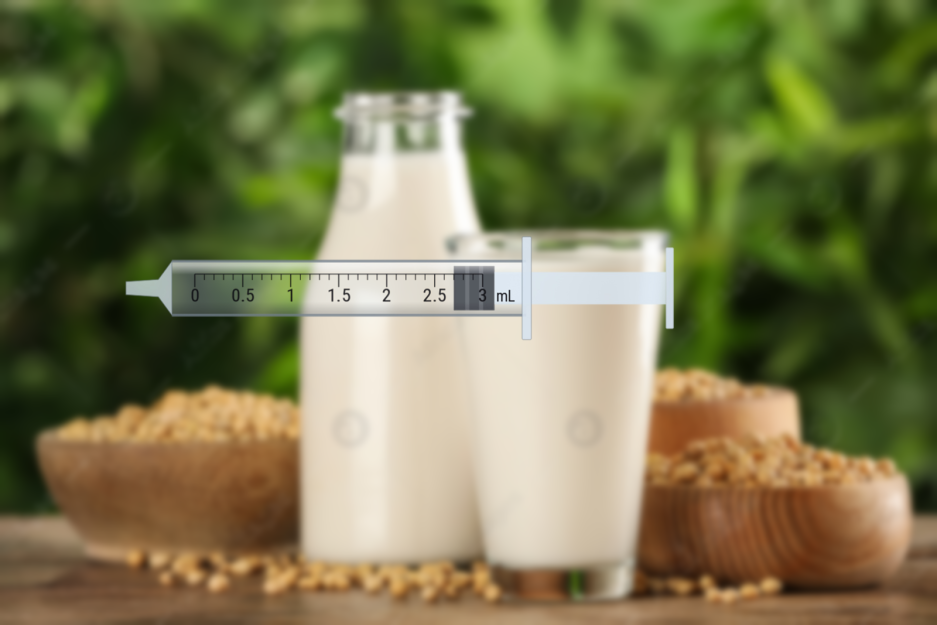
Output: mL 2.7
